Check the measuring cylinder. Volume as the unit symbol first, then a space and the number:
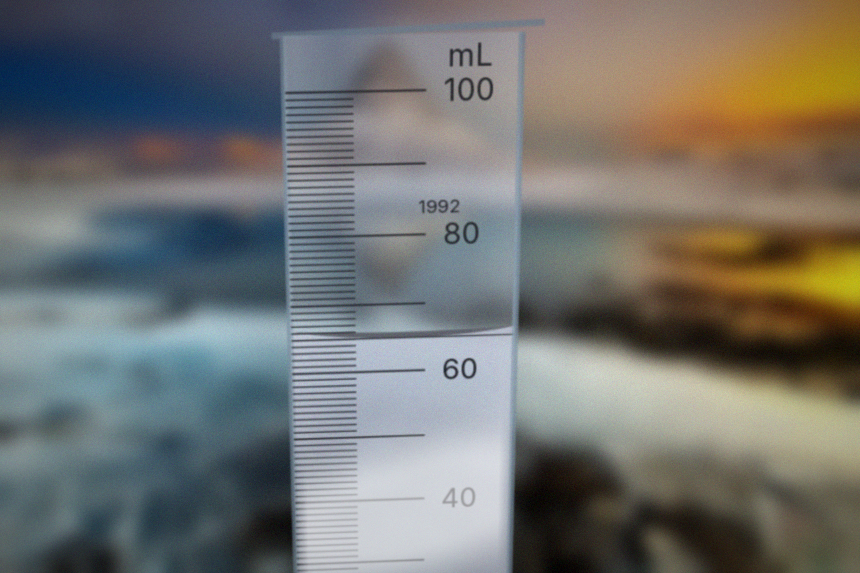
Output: mL 65
